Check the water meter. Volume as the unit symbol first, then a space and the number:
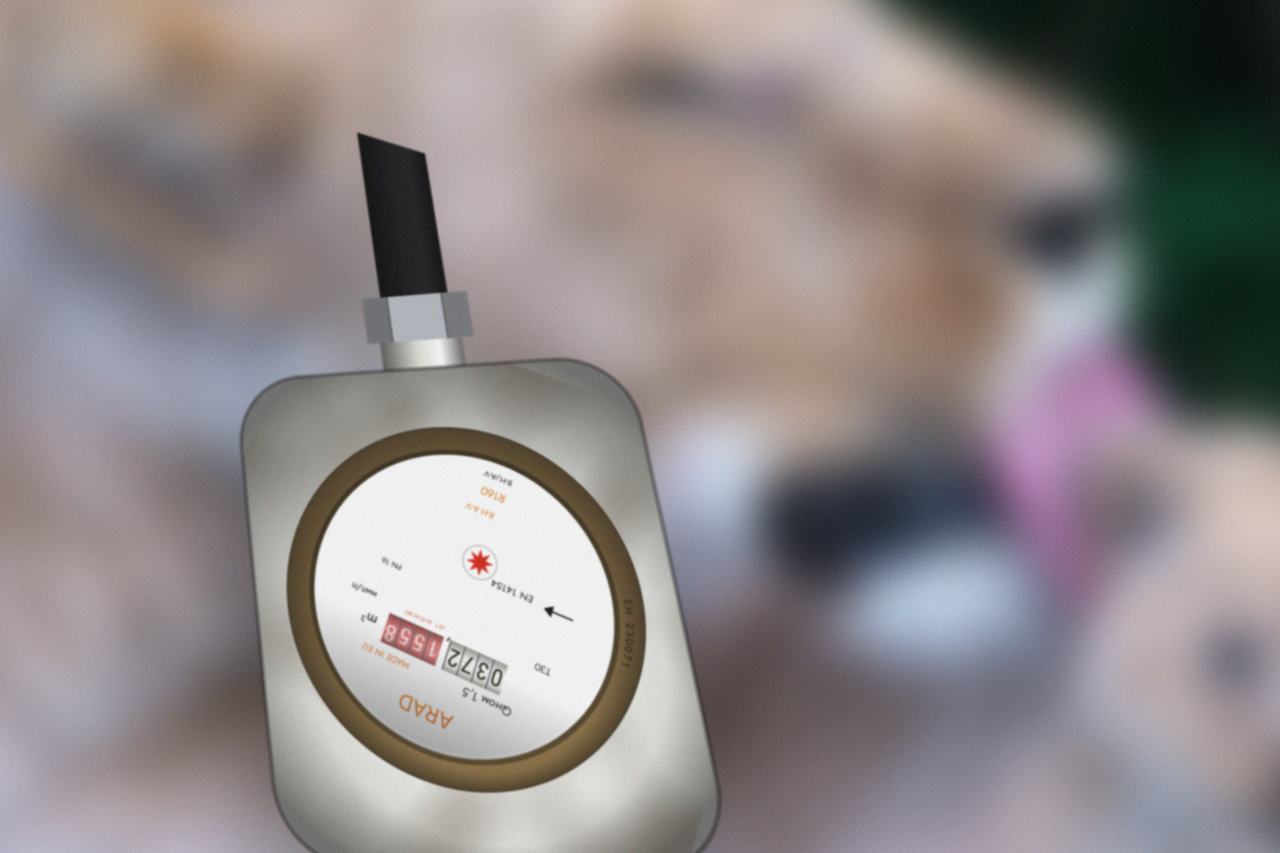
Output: m³ 372.1558
